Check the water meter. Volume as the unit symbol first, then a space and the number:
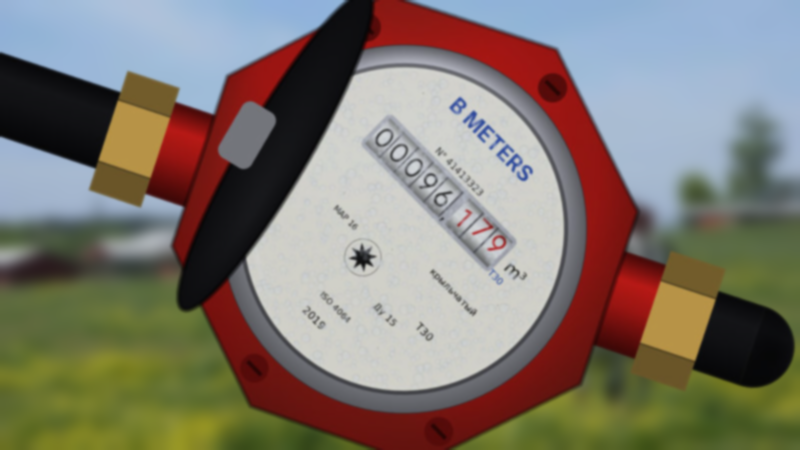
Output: m³ 96.179
